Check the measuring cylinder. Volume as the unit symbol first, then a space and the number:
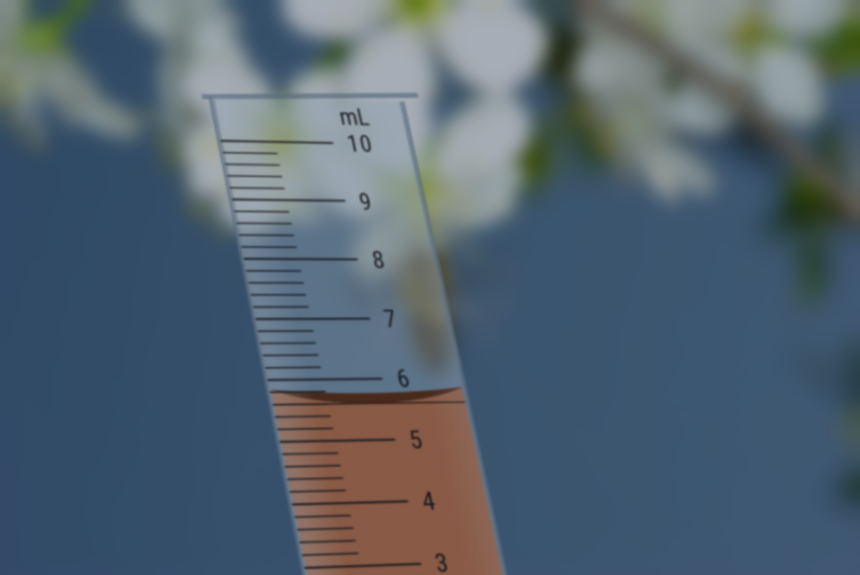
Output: mL 5.6
